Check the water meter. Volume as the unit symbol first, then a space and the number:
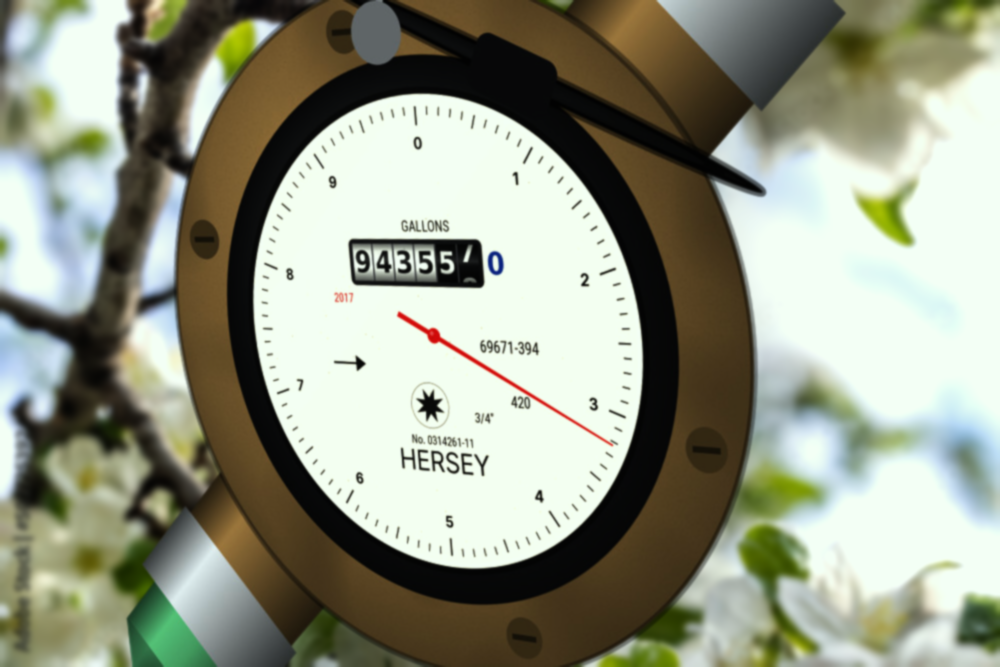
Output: gal 9435573.2
